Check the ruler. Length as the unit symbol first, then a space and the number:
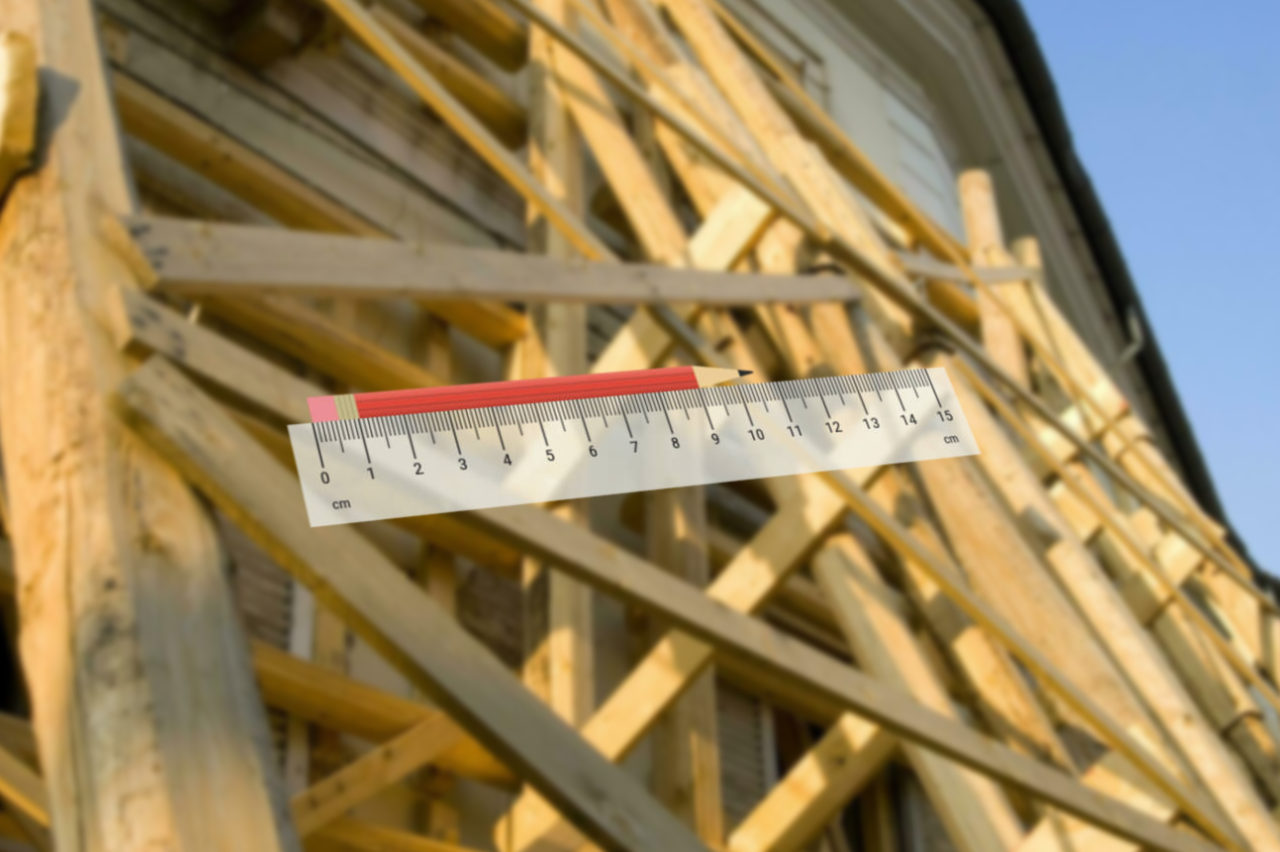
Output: cm 10.5
